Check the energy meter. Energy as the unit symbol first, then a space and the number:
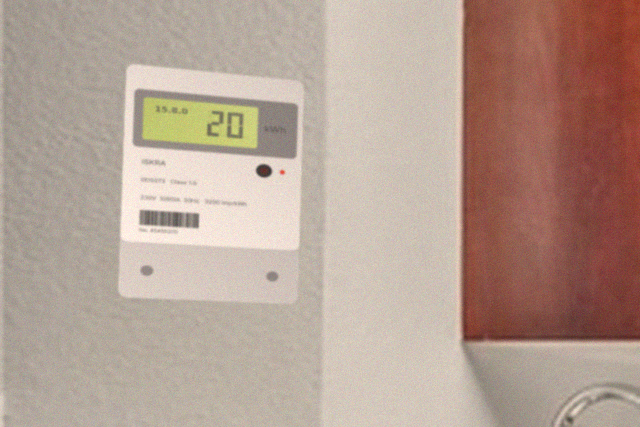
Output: kWh 20
